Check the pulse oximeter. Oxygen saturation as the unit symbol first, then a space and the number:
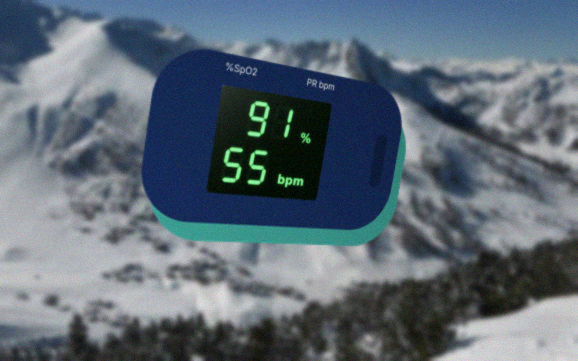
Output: % 91
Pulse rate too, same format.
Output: bpm 55
